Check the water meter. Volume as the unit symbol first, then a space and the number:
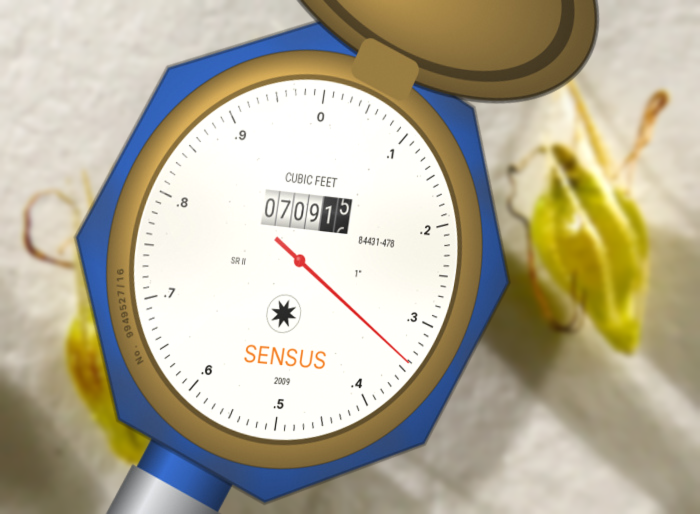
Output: ft³ 70915.34
